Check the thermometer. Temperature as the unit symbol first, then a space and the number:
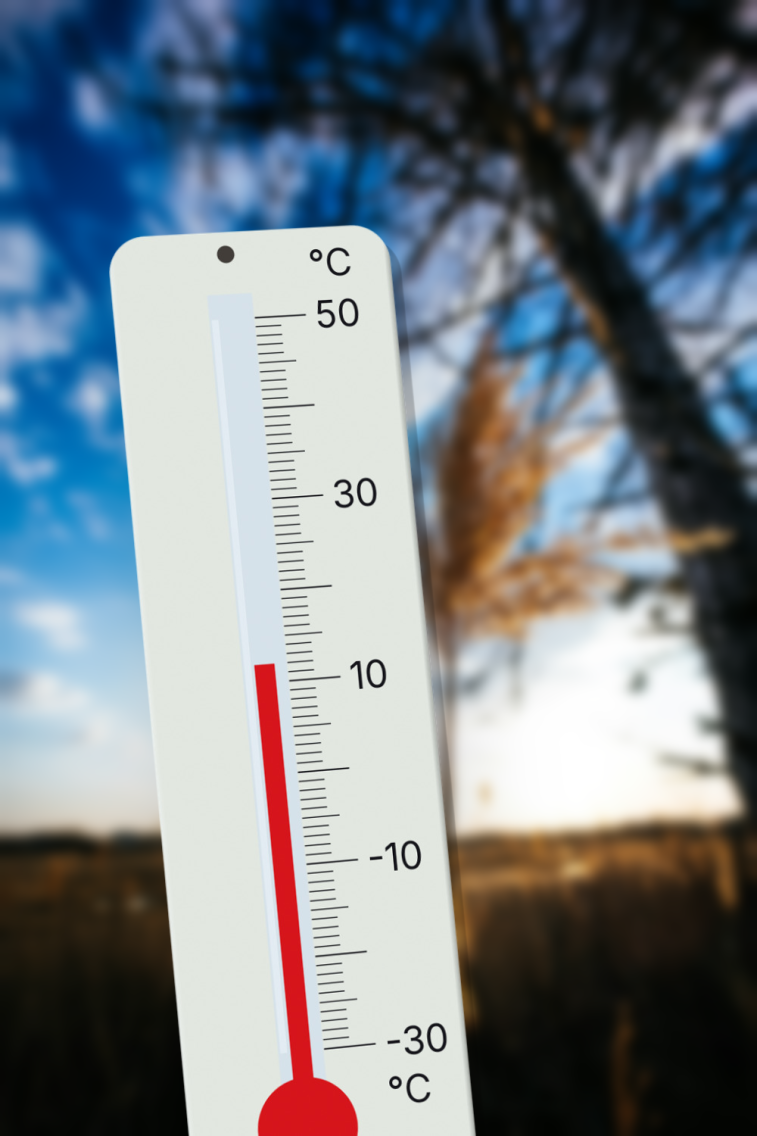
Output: °C 12
